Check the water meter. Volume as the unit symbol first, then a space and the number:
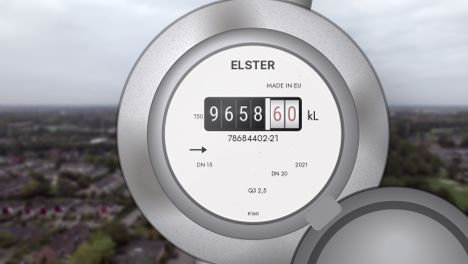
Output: kL 9658.60
